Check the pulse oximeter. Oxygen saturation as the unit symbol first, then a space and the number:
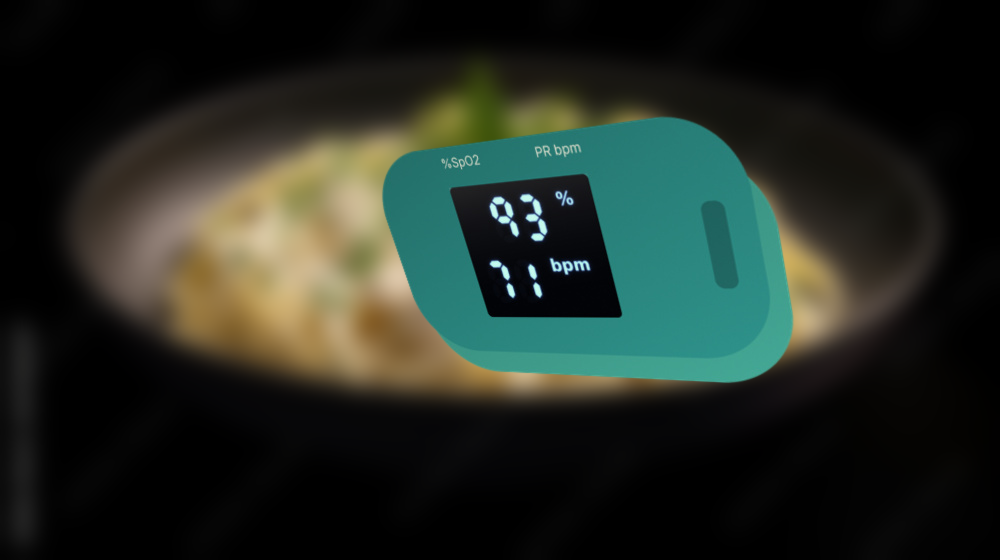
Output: % 93
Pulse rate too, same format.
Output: bpm 71
